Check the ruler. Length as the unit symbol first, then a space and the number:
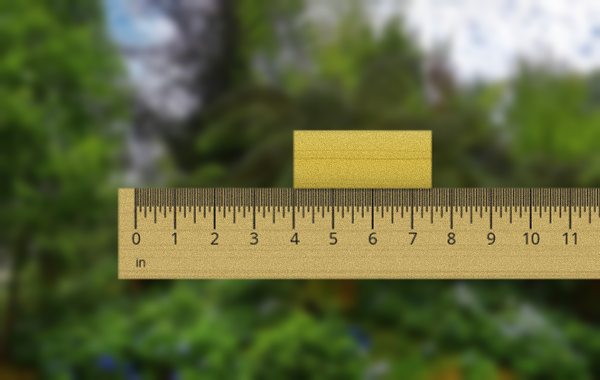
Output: in 3.5
